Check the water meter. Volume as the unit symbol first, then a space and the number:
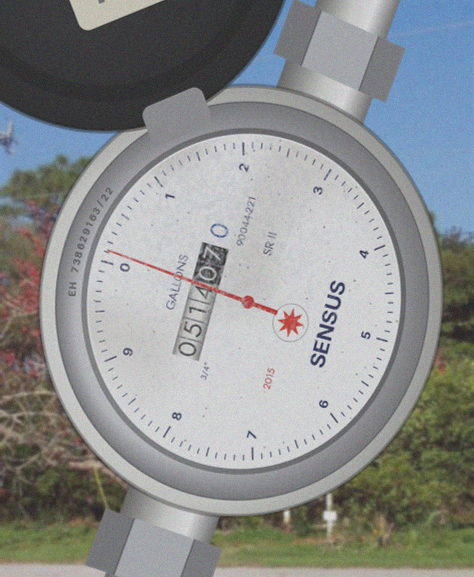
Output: gal 514070.1
